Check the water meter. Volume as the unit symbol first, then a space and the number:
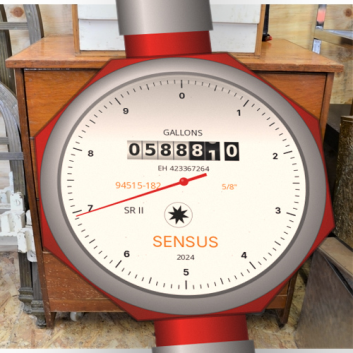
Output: gal 588806.9
